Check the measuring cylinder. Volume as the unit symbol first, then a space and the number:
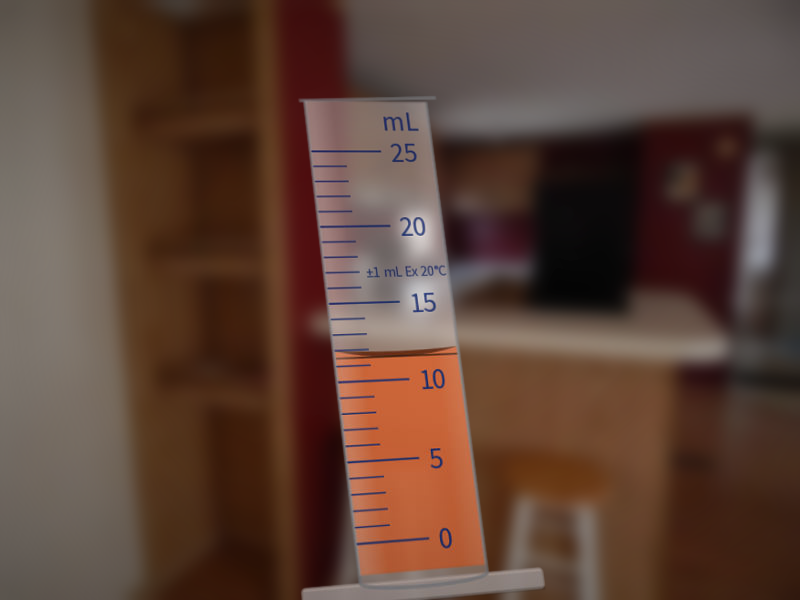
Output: mL 11.5
